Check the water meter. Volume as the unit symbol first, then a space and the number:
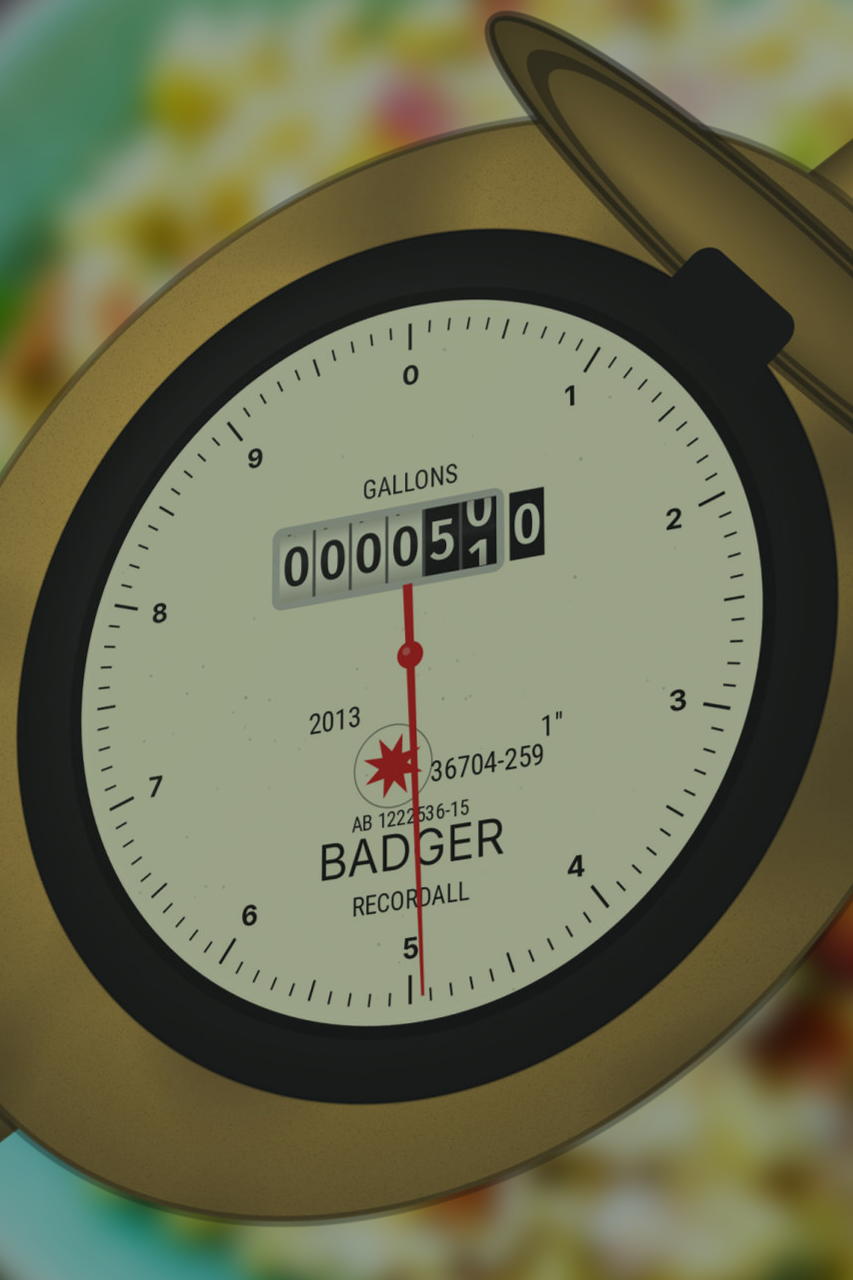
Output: gal 504.9
